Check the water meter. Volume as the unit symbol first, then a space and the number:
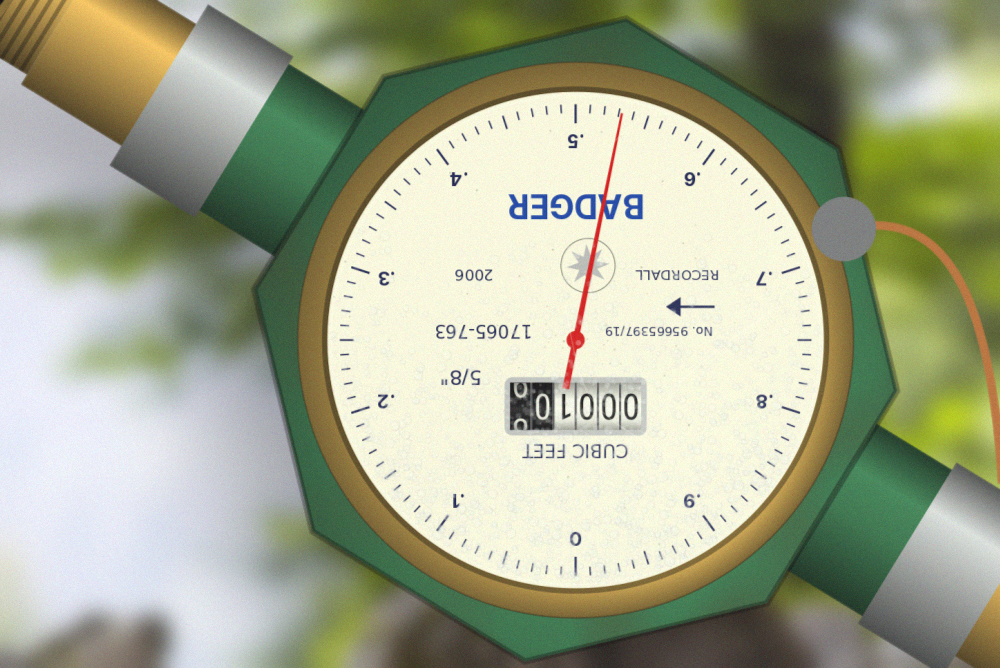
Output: ft³ 108.53
